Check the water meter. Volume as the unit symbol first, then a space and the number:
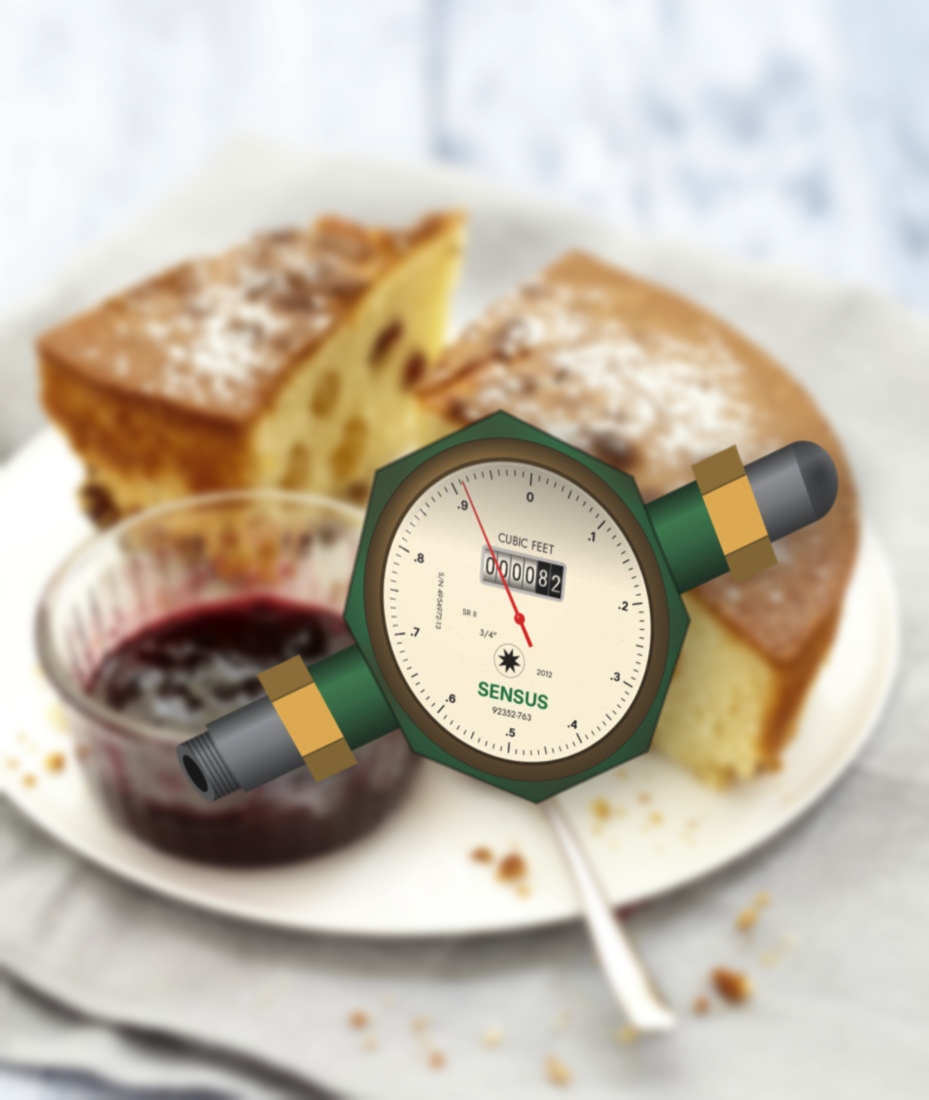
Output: ft³ 81.91
